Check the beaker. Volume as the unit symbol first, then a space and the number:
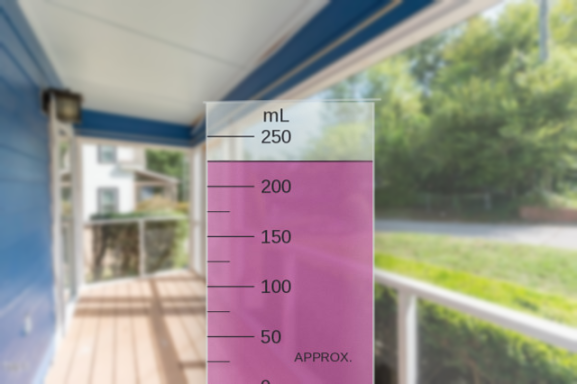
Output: mL 225
